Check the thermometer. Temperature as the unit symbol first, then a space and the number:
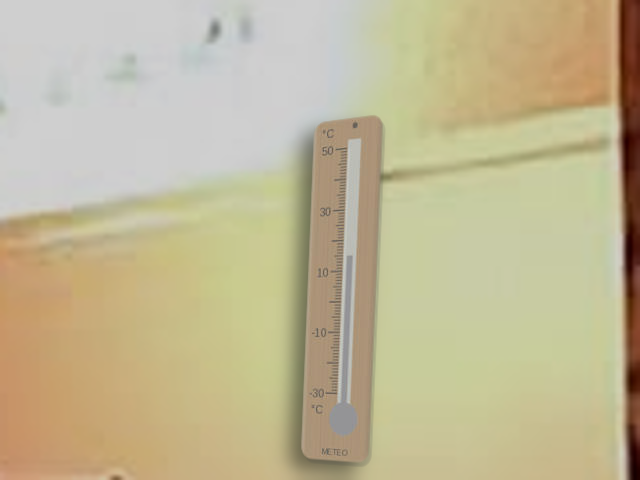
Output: °C 15
